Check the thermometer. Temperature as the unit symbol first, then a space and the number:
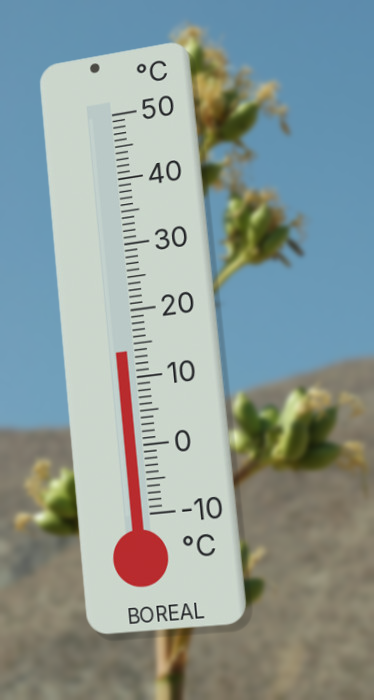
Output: °C 14
